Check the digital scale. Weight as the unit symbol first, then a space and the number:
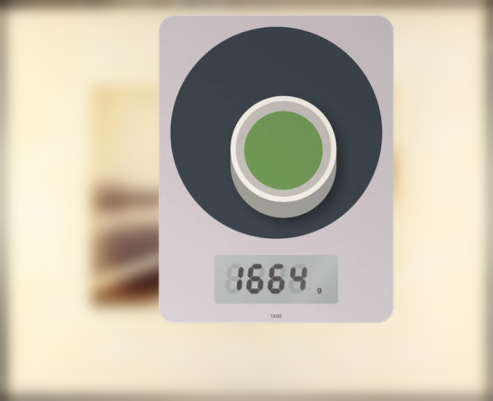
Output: g 1664
